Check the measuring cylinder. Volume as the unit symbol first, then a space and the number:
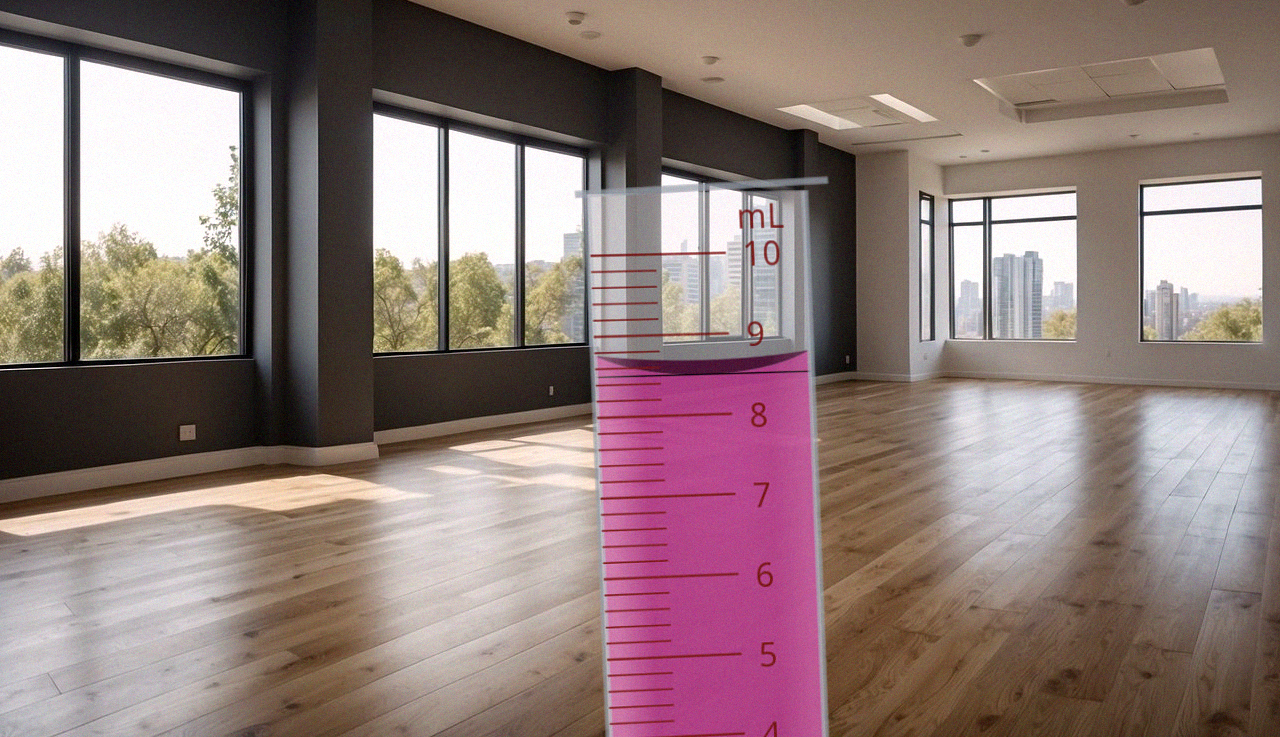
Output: mL 8.5
